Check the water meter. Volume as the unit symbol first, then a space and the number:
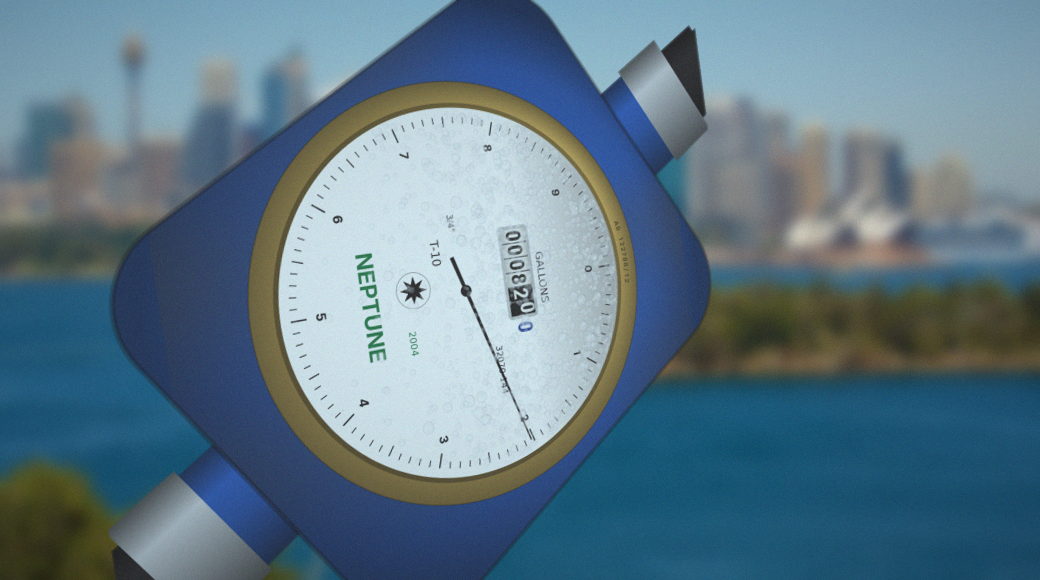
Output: gal 8202.0
